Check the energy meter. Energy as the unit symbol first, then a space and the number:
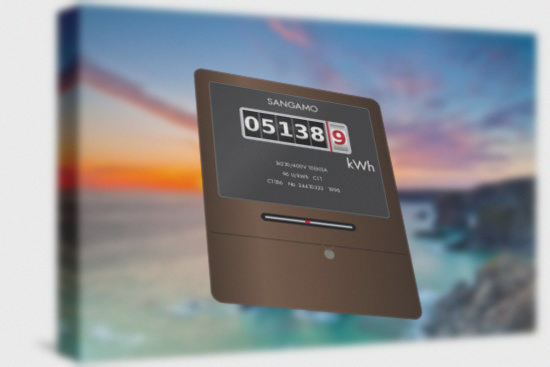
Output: kWh 5138.9
